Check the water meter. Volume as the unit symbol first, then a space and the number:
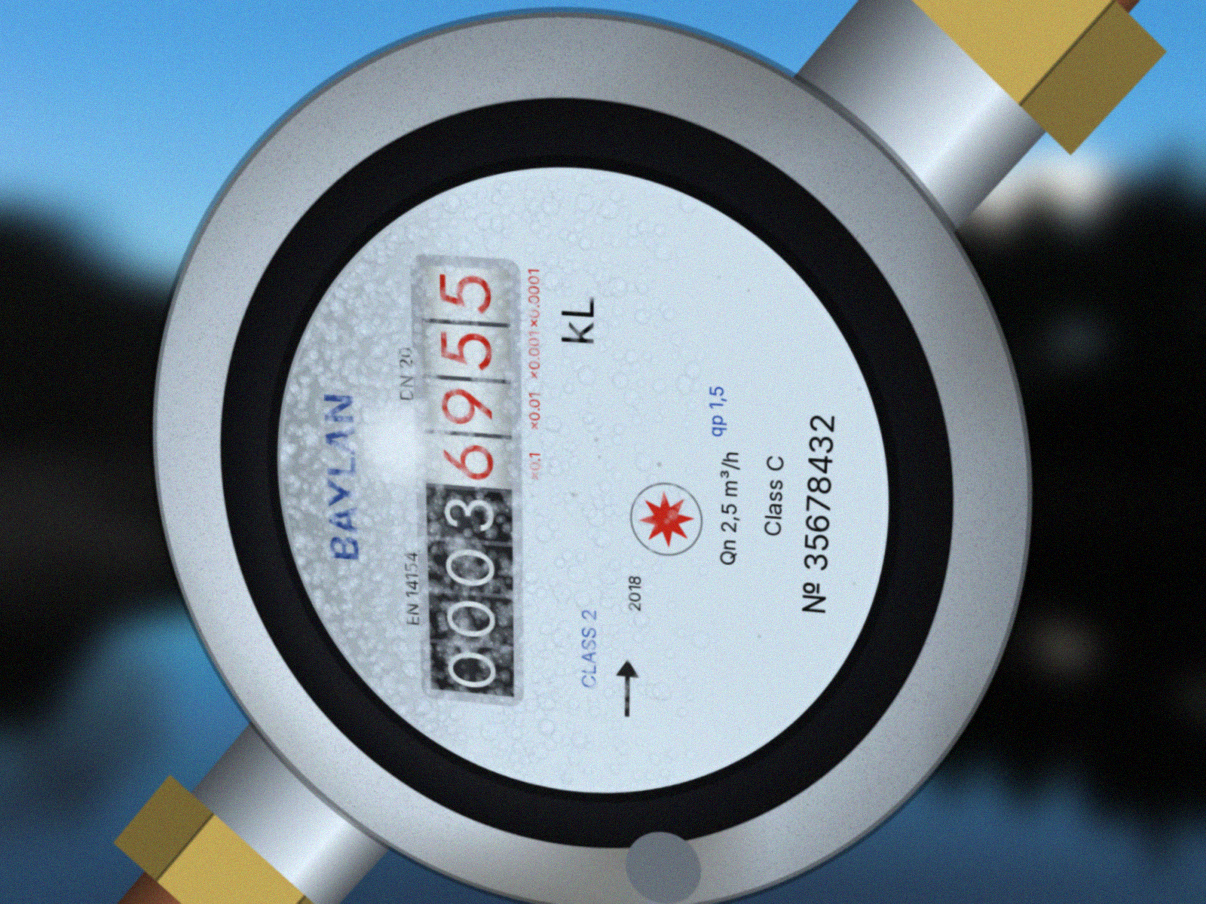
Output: kL 3.6955
